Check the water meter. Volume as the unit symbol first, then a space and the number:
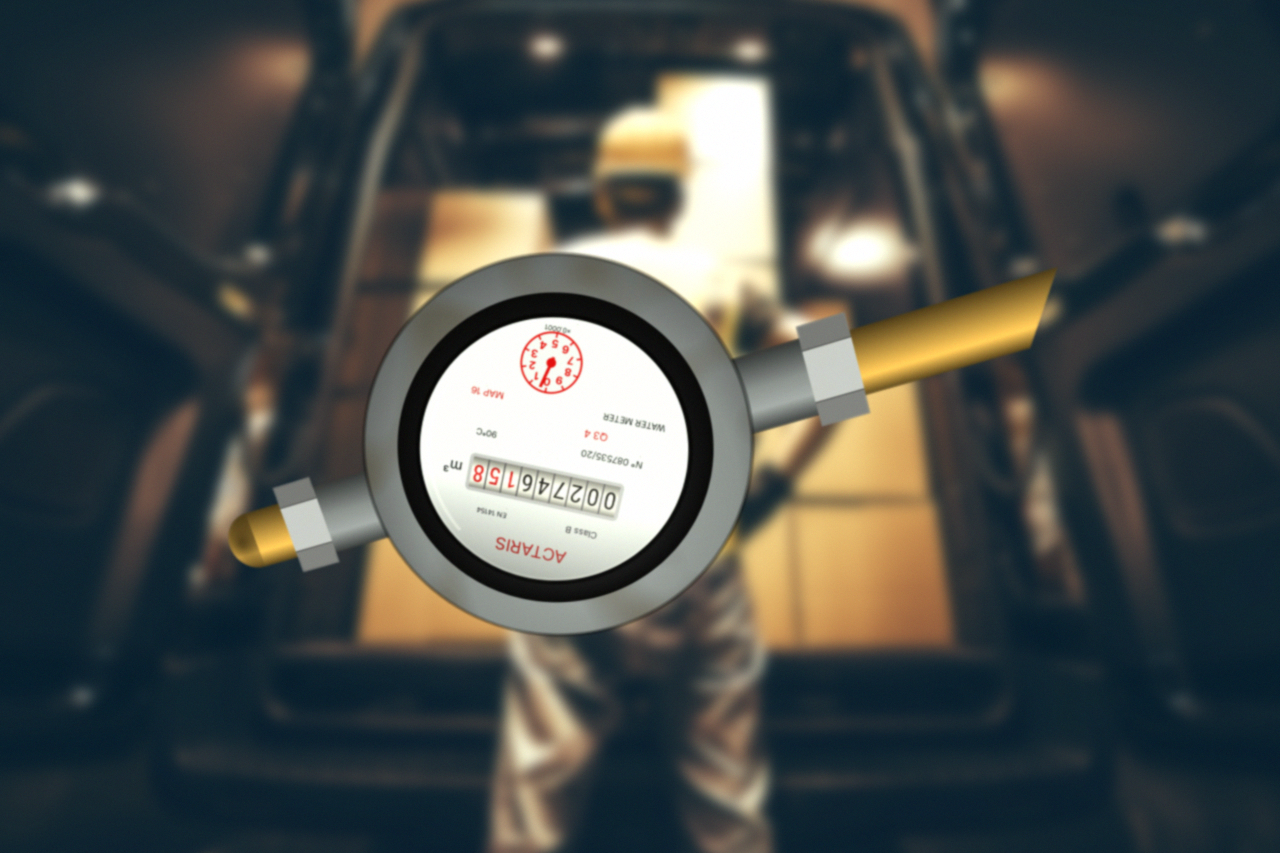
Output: m³ 2746.1580
